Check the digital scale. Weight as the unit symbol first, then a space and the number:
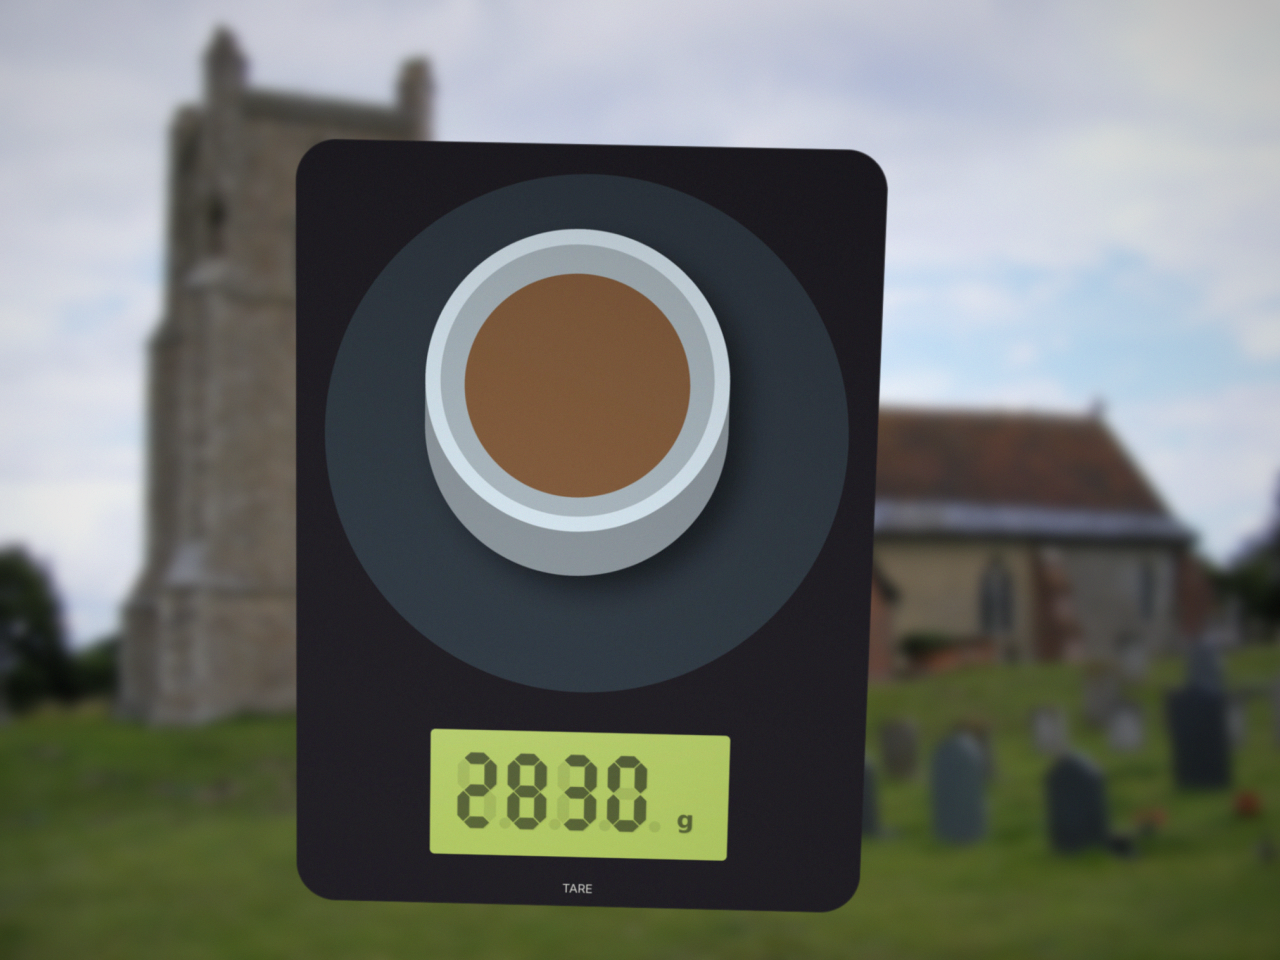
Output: g 2830
